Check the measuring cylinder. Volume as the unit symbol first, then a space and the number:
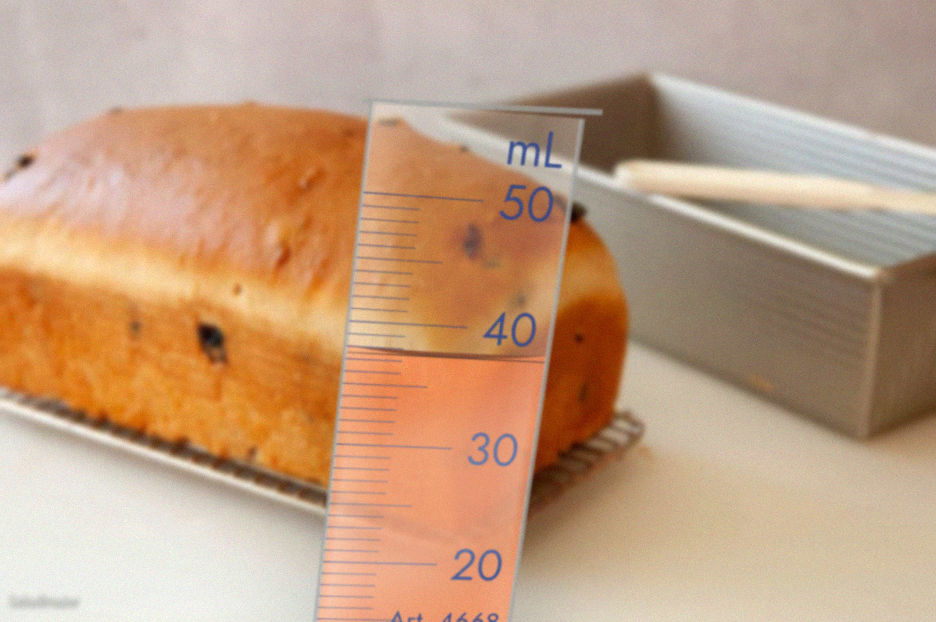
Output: mL 37.5
